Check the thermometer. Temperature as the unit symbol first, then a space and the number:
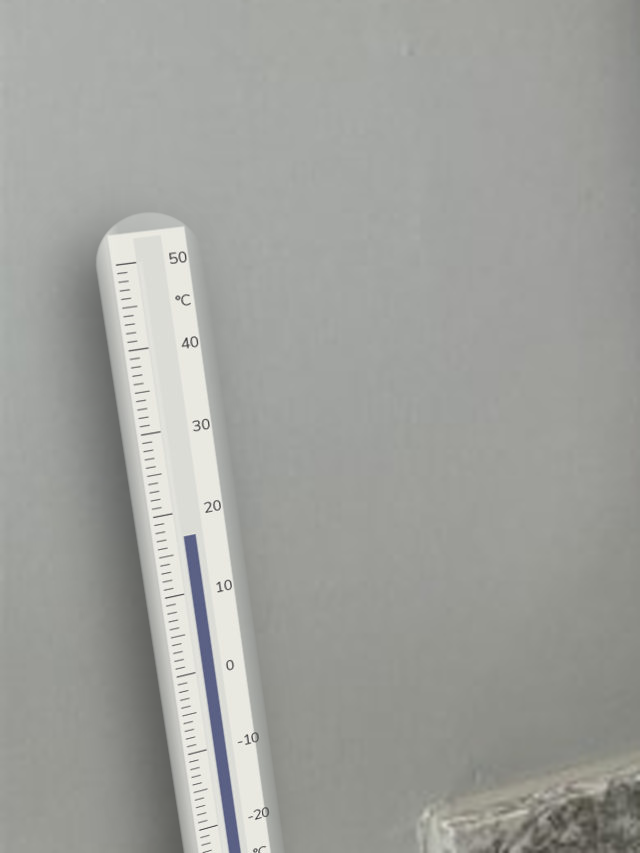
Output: °C 17
